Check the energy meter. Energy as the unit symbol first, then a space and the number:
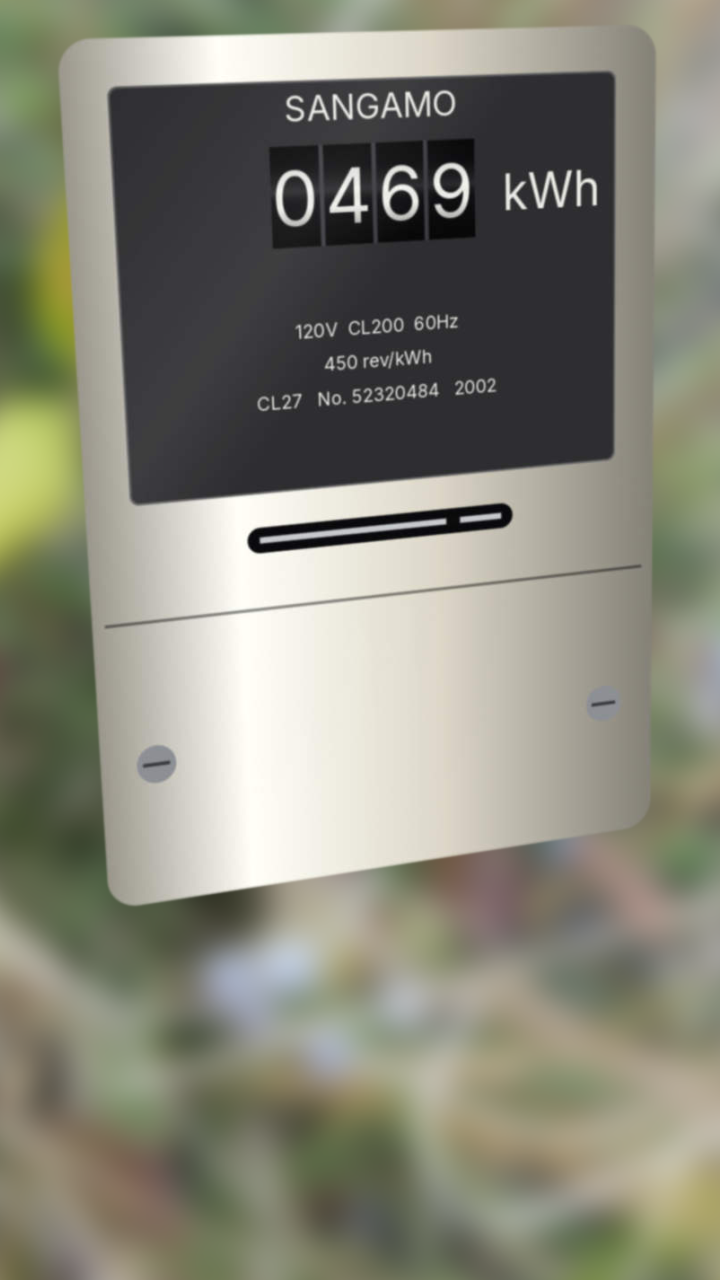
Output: kWh 469
